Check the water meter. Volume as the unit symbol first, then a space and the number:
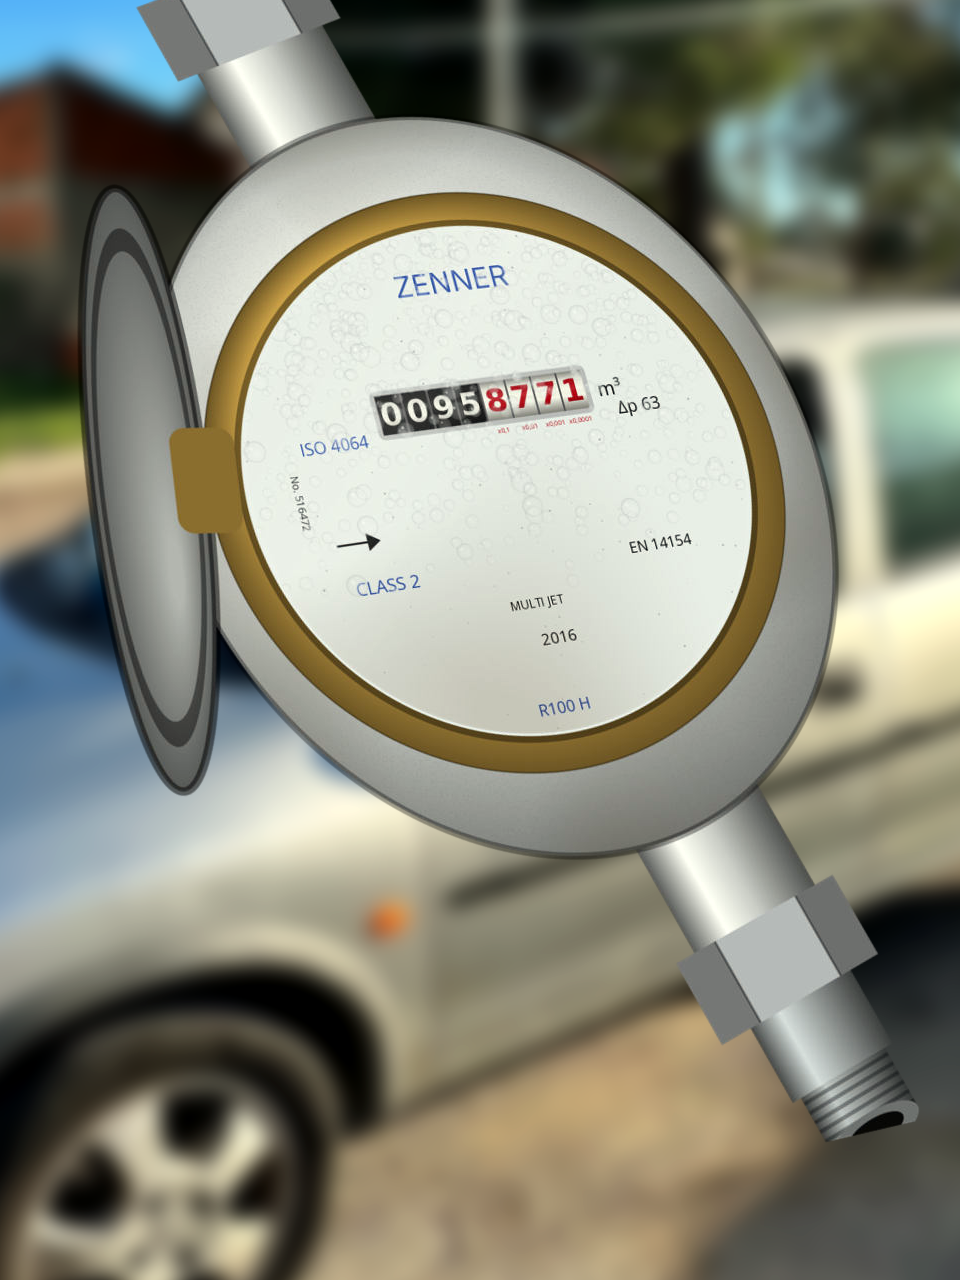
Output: m³ 95.8771
